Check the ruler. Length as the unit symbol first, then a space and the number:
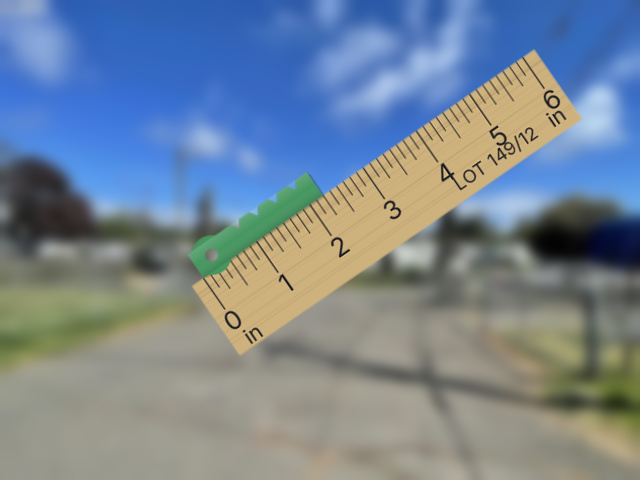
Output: in 2.25
